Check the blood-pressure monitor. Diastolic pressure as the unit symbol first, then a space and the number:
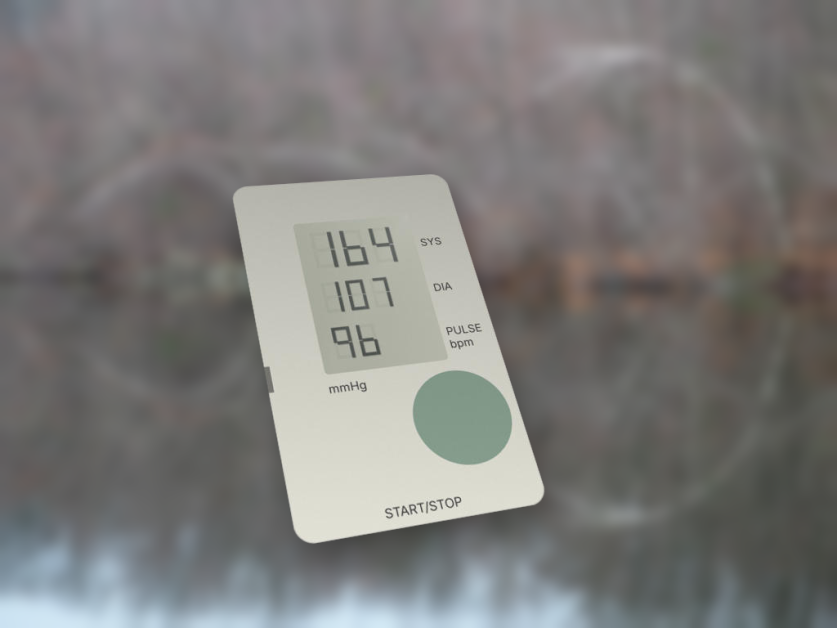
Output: mmHg 107
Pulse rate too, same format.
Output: bpm 96
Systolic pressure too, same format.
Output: mmHg 164
